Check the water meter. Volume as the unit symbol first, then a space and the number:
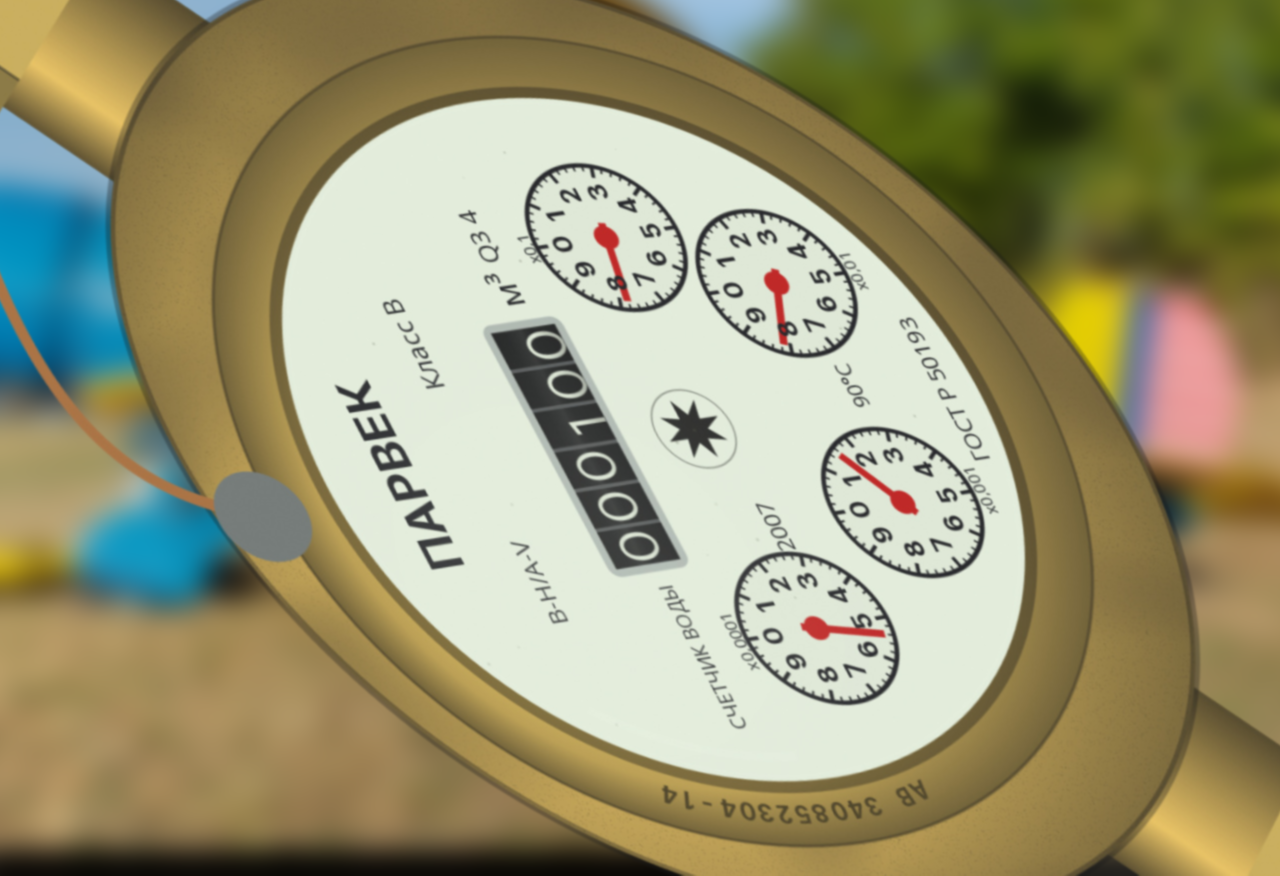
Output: m³ 99.7815
